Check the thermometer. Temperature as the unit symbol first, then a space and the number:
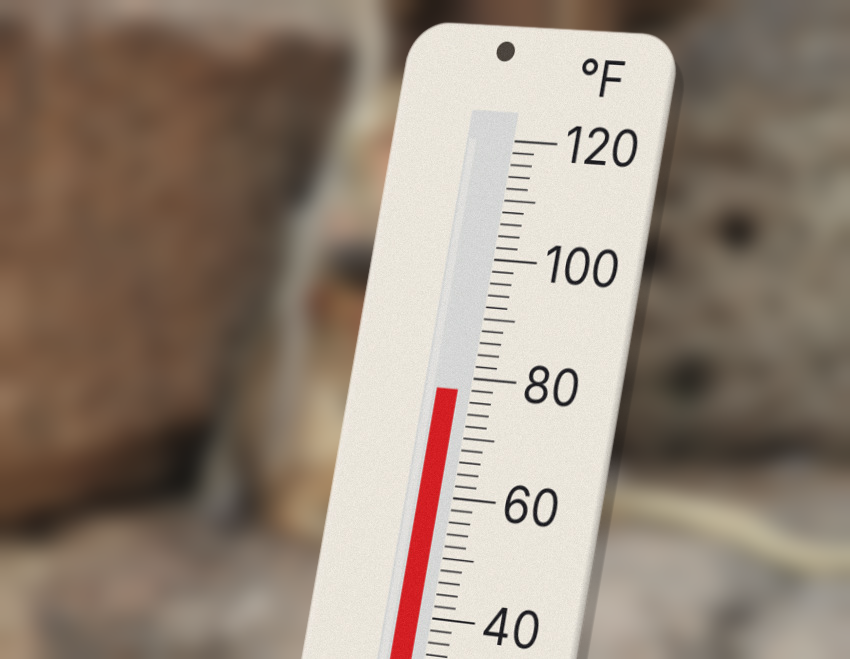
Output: °F 78
